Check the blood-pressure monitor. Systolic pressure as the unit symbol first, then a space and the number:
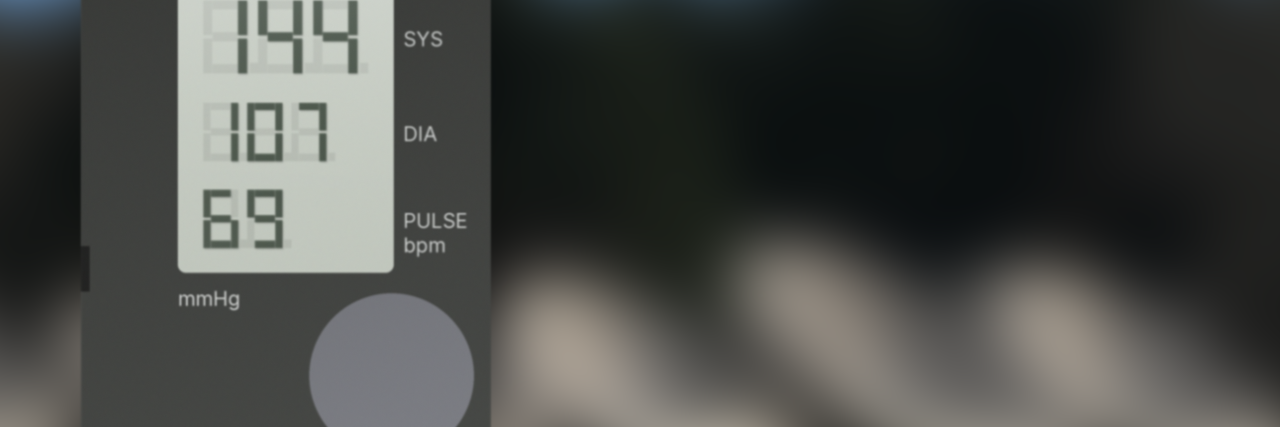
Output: mmHg 144
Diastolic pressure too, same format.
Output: mmHg 107
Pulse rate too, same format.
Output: bpm 69
